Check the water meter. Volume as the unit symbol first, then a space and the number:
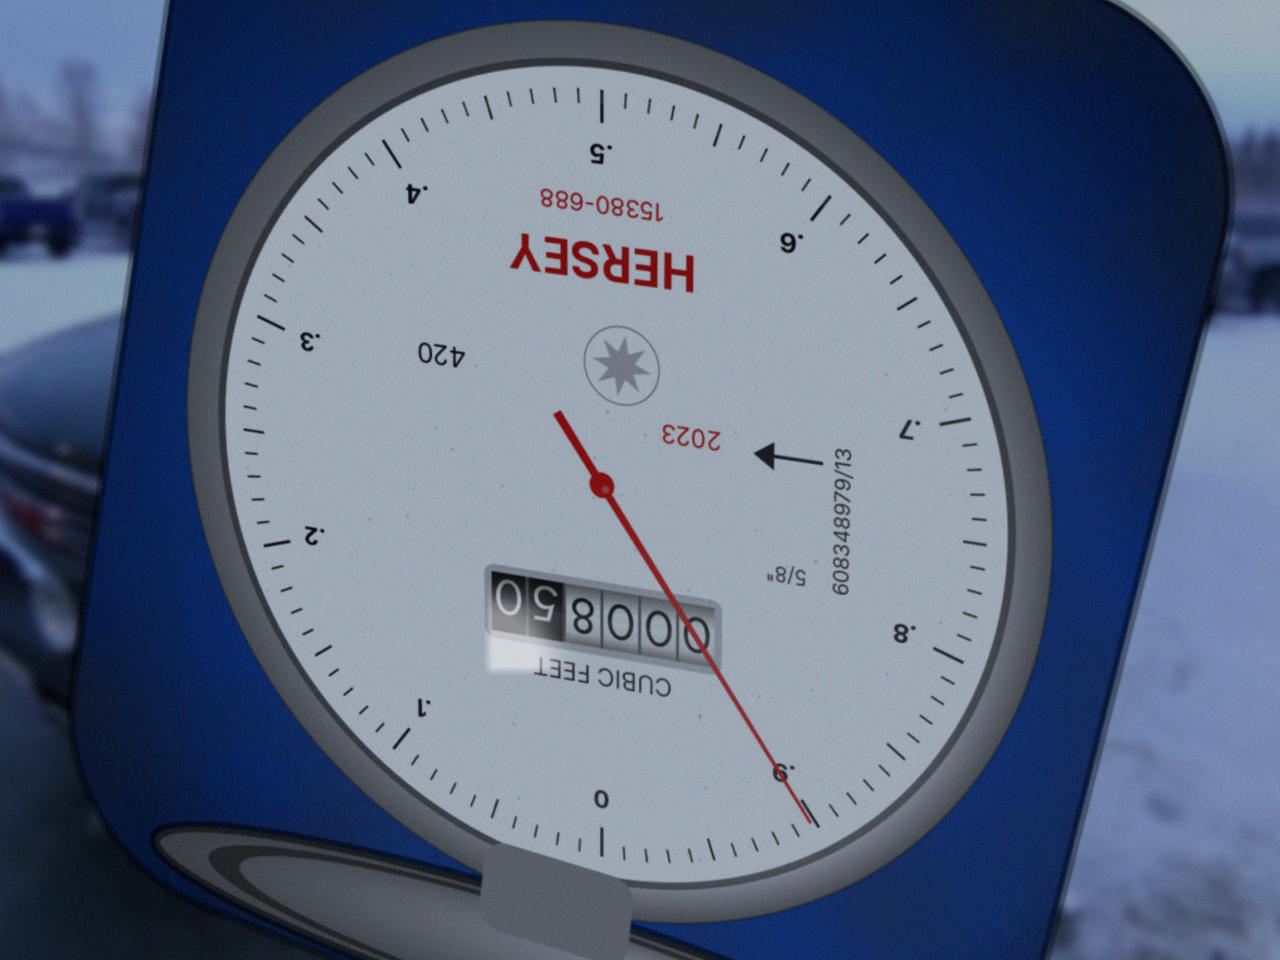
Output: ft³ 849.90
